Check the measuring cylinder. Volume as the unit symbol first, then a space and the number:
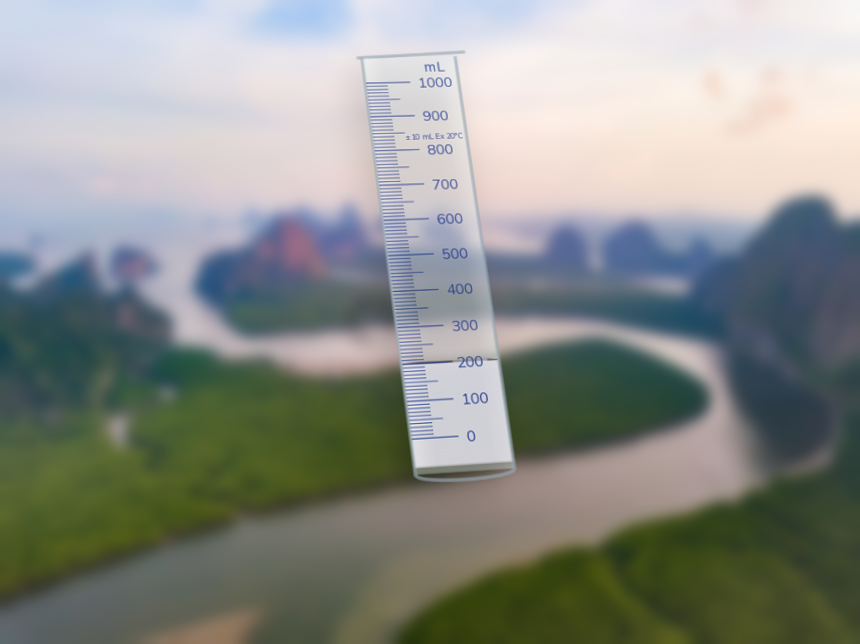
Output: mL 200
